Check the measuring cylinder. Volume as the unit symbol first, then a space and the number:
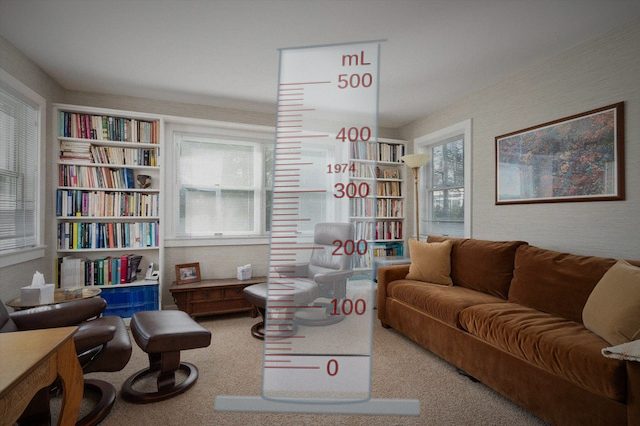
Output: mL 20
